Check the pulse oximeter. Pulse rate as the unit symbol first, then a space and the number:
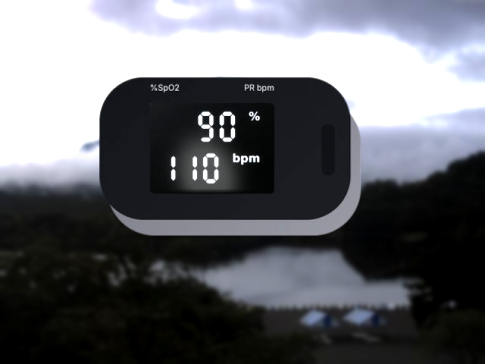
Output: bpm 110
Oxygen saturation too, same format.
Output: % 90
